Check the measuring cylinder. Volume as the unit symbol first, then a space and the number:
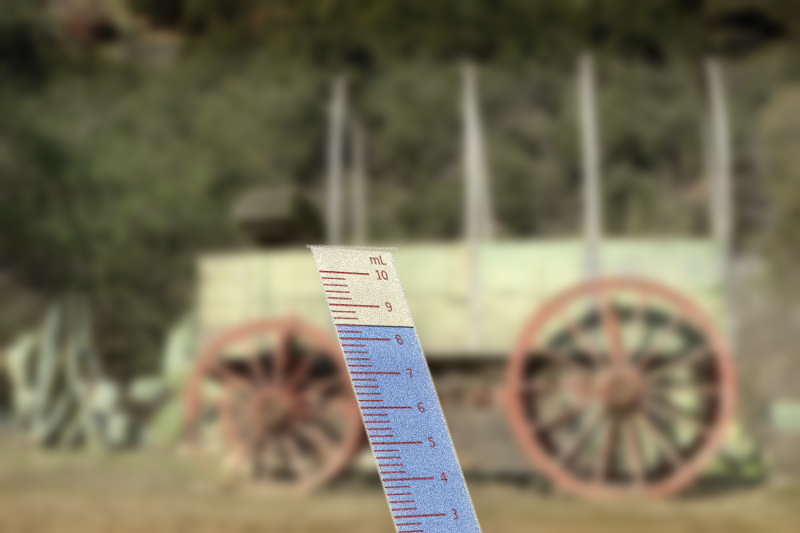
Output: mL 8.4
